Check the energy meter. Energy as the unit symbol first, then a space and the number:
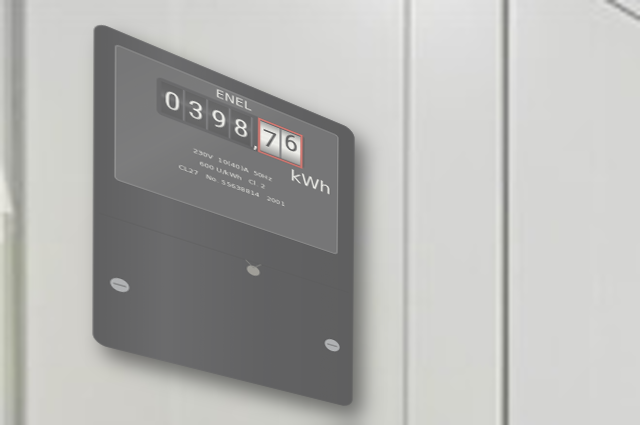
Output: kWh 398.76
